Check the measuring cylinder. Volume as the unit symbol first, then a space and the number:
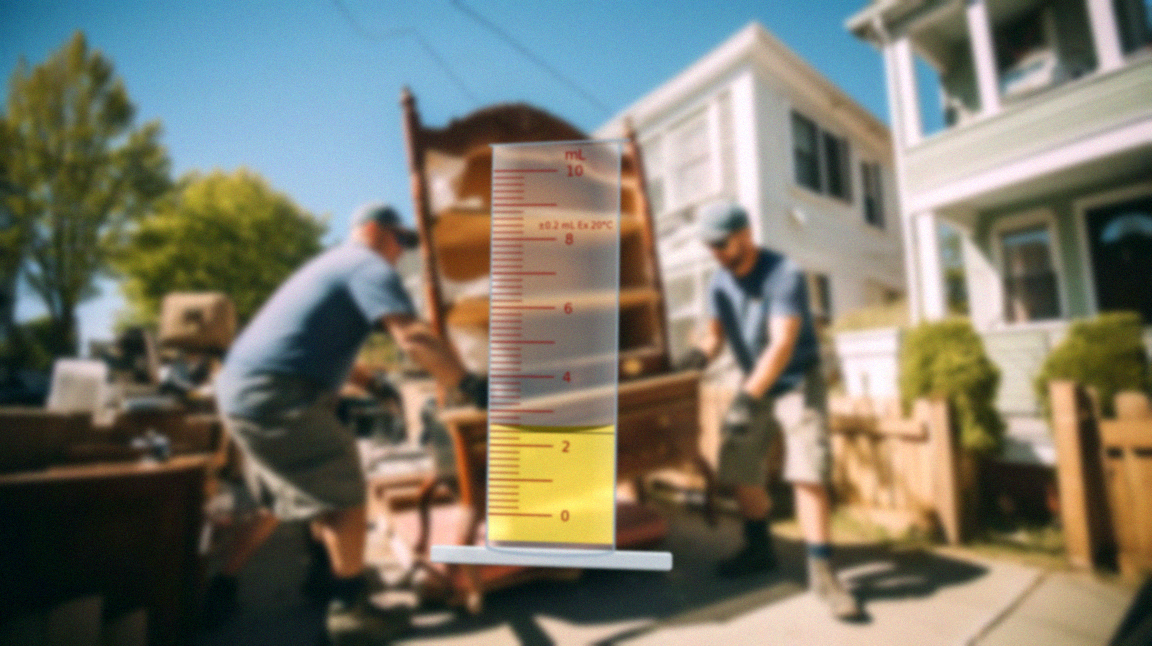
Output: mL 2.4
